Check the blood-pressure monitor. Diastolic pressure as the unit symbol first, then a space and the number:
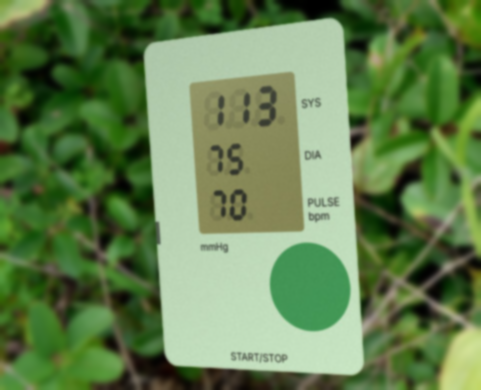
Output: mmHg 75
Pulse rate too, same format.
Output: bpm 70
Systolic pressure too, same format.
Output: mmHg 113
